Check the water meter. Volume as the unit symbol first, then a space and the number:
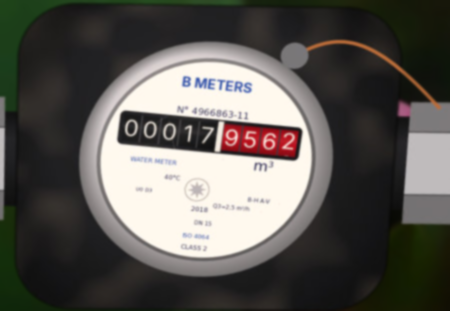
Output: m³ 17.9562
